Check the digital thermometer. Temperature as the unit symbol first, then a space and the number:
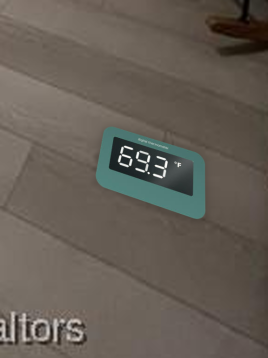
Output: °F 69.3
